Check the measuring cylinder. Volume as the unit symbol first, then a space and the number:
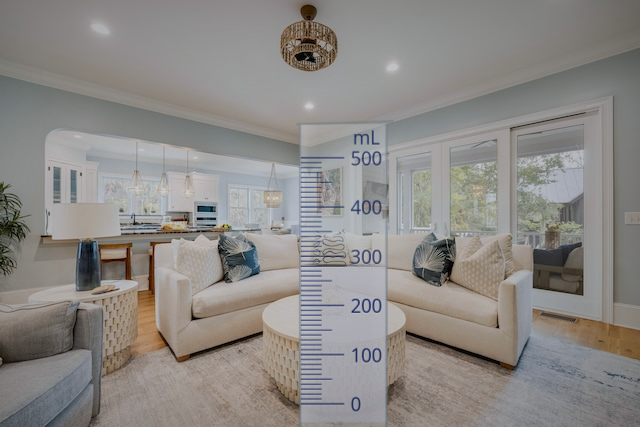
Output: mL 280
